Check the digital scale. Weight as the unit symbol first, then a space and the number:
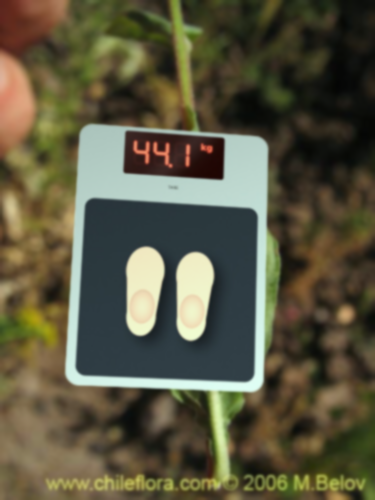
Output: kg 44.1
